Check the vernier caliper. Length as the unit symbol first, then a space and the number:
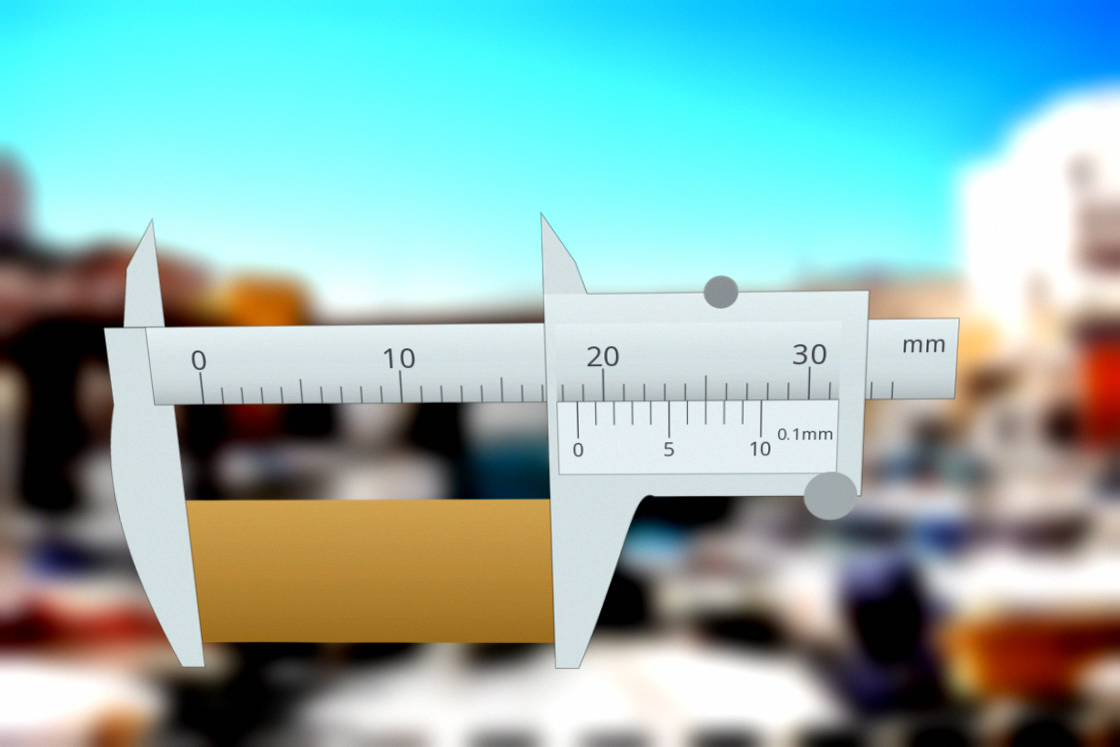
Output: mm 18.7
